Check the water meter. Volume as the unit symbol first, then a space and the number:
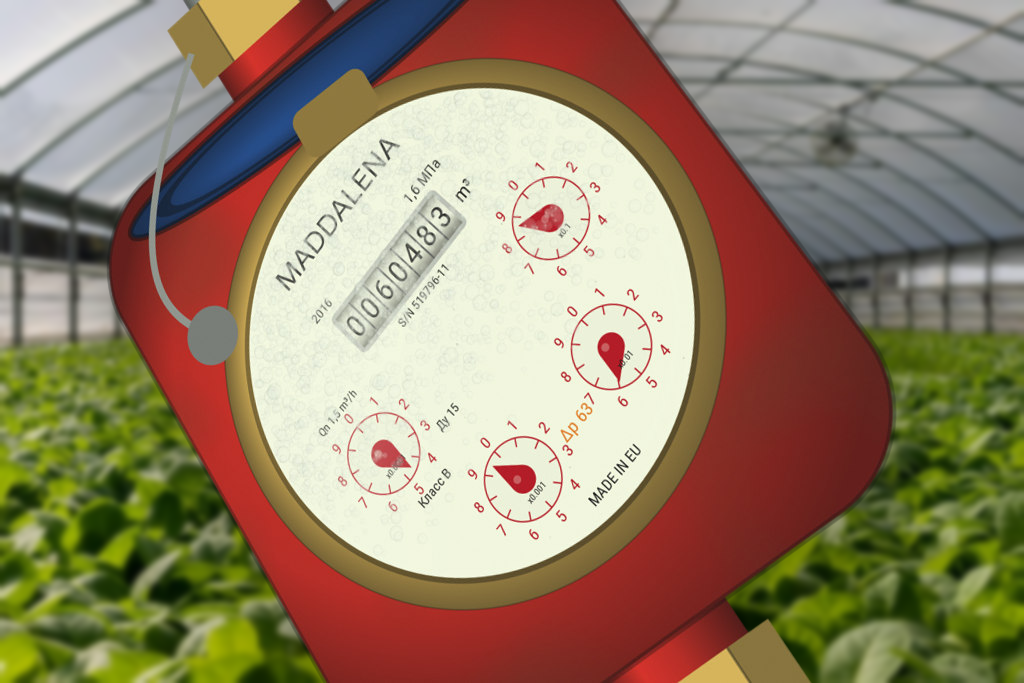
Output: m³ 60483.8594
